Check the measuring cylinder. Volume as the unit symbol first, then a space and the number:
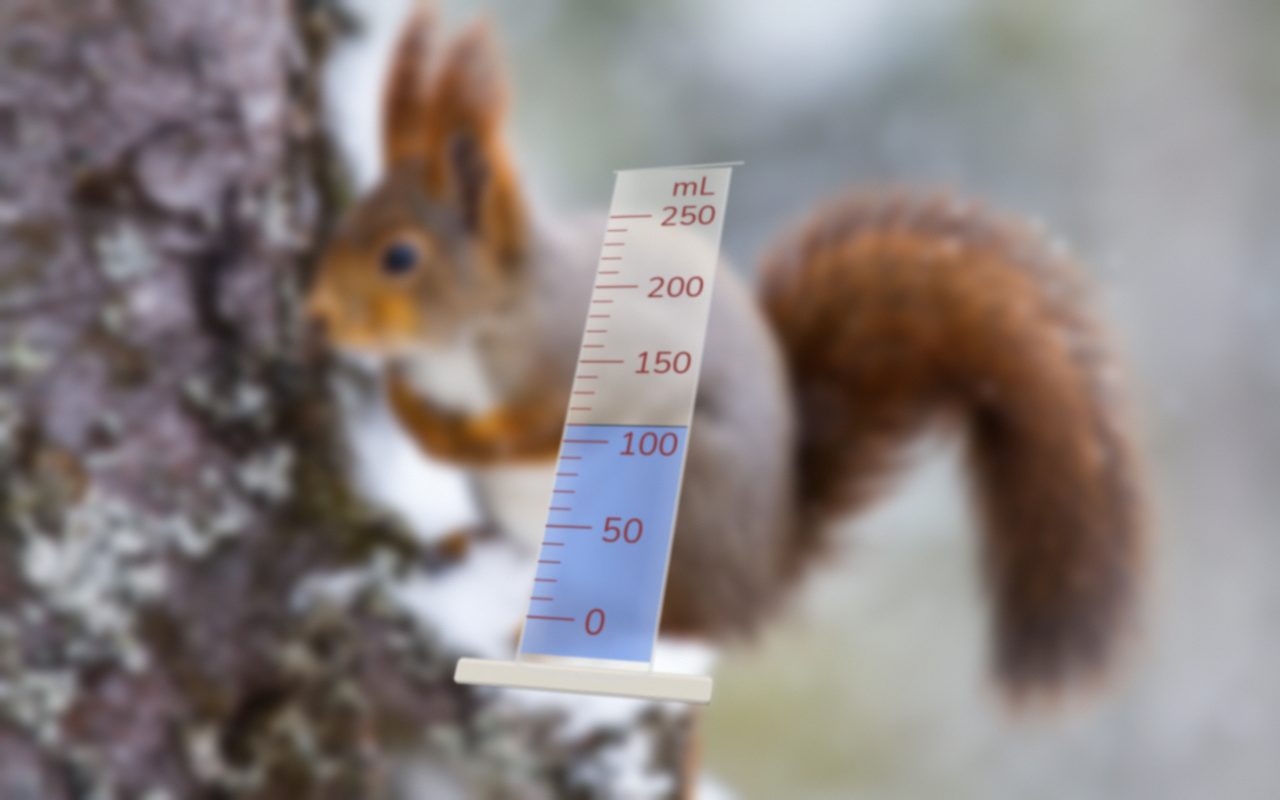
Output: mL 110
